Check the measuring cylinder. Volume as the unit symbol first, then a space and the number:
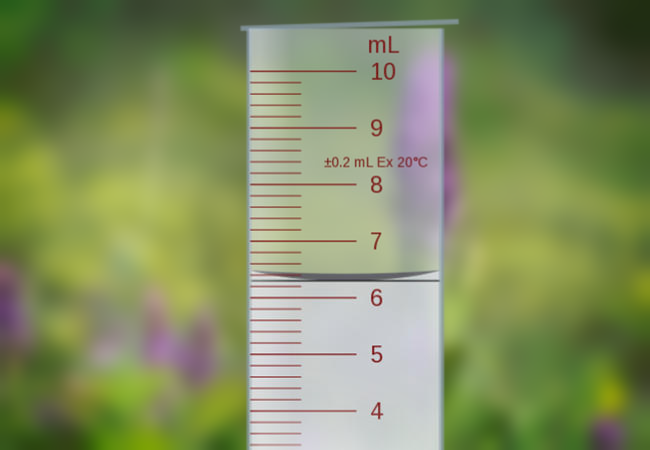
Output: mL 6.3
